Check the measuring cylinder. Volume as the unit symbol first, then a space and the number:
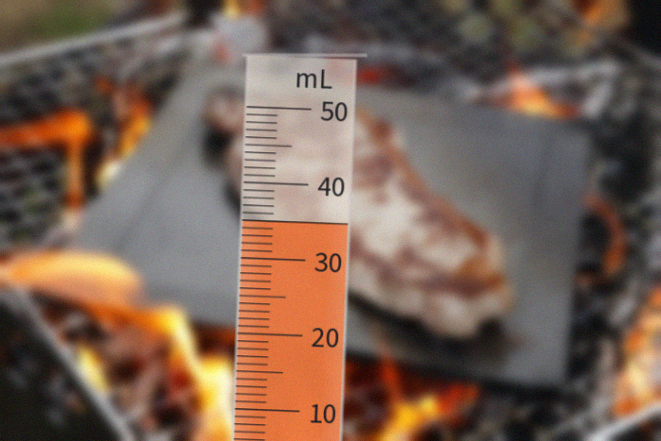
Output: mL 35
